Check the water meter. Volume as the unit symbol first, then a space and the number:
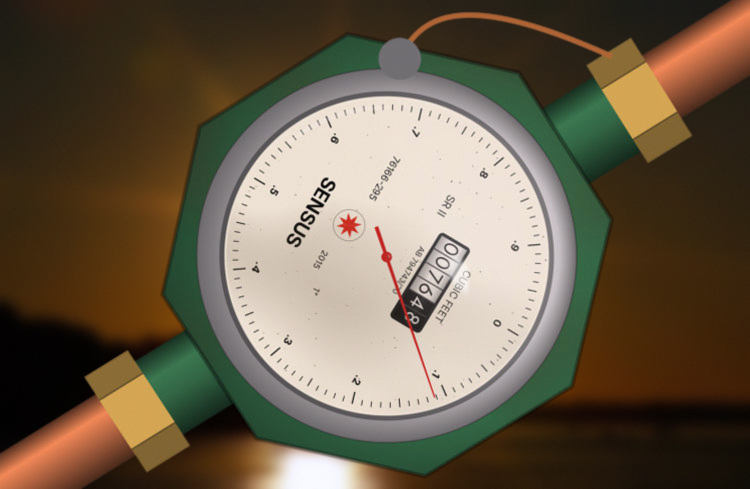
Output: ft³ 7648.11
